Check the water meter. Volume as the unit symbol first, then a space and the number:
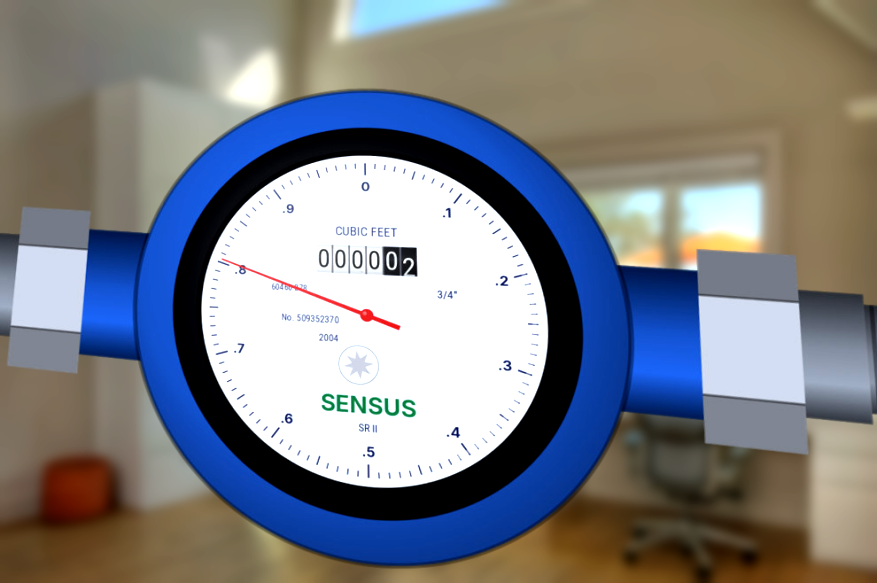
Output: ft³ 1.80
